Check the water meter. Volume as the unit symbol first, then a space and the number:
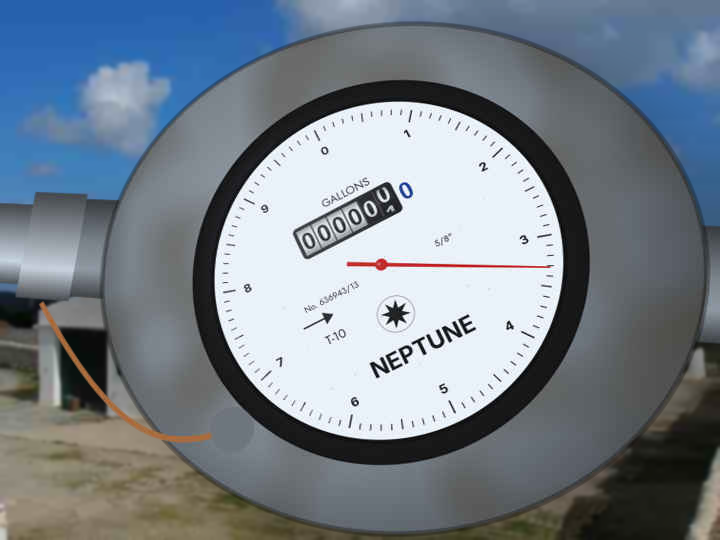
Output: gal 3.3
